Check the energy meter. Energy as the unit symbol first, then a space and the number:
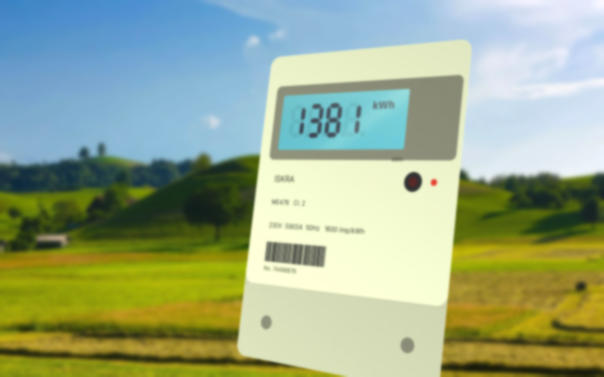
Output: kWh 1381
